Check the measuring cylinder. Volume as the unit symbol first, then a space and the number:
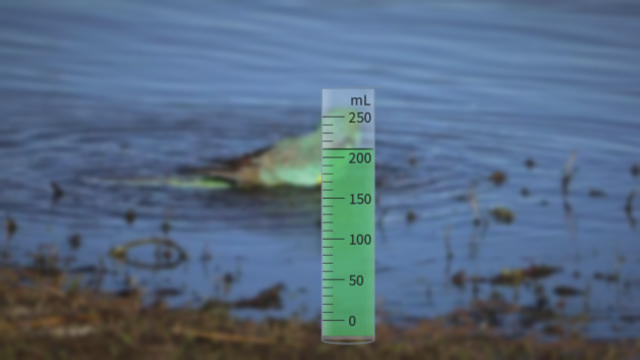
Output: mL 210
